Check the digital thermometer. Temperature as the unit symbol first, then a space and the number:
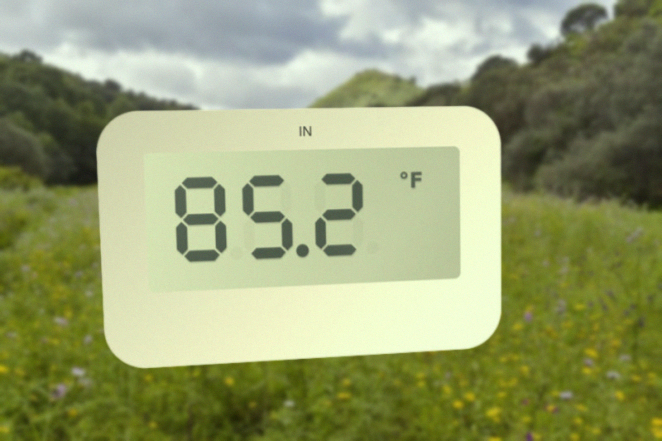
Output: °F 85.2
